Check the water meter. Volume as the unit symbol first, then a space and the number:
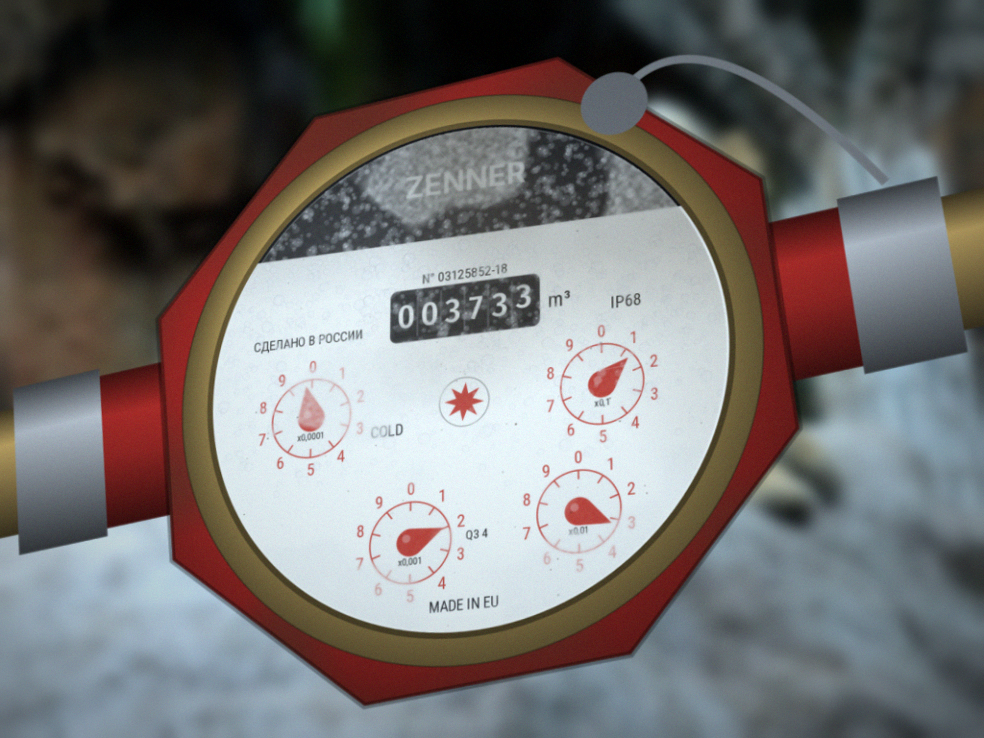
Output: m³ 3733.1319
